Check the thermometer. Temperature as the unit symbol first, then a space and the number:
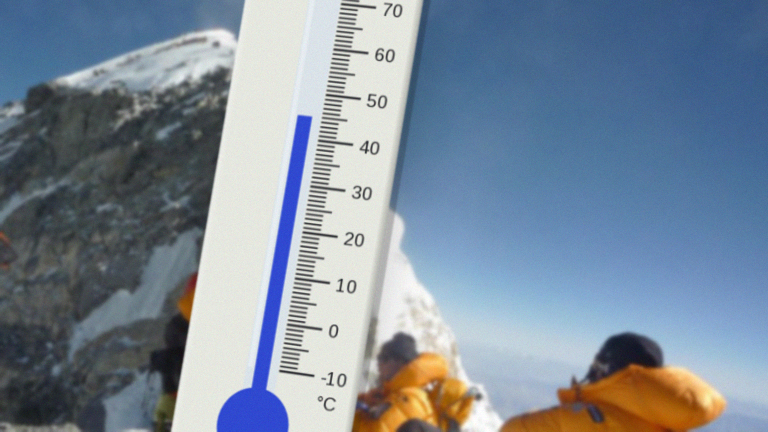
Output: °C 45
